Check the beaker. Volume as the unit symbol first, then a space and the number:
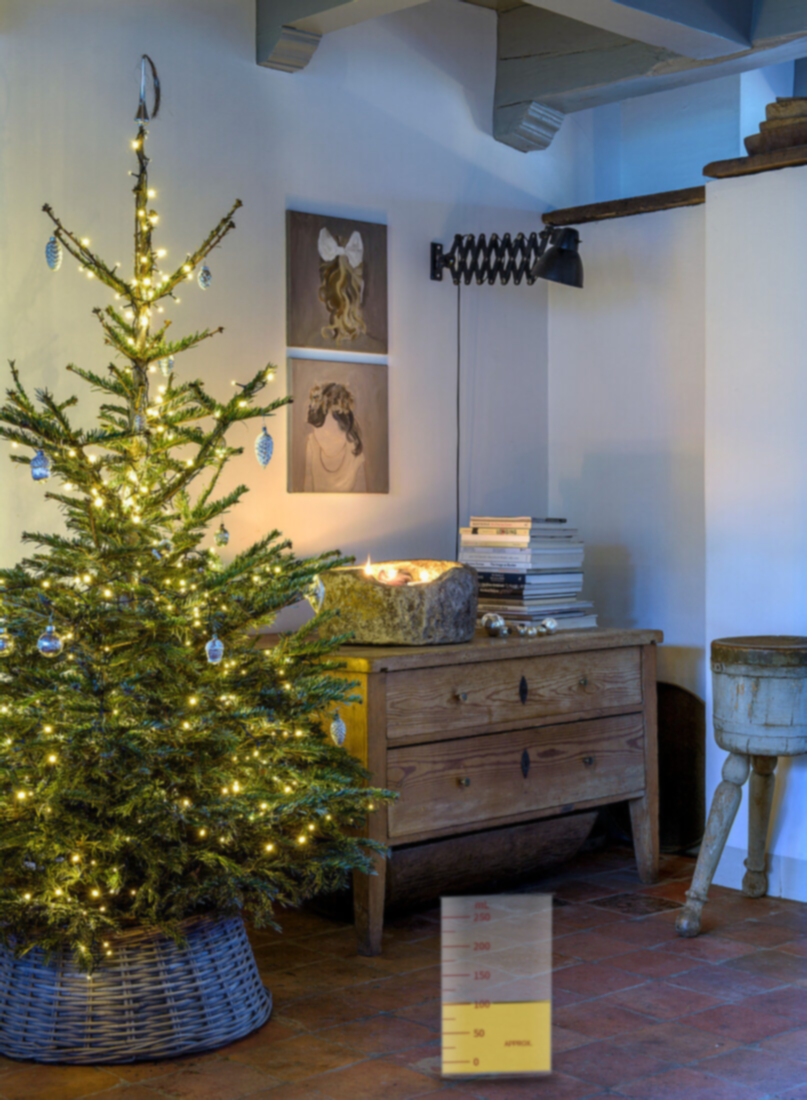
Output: mL 100
